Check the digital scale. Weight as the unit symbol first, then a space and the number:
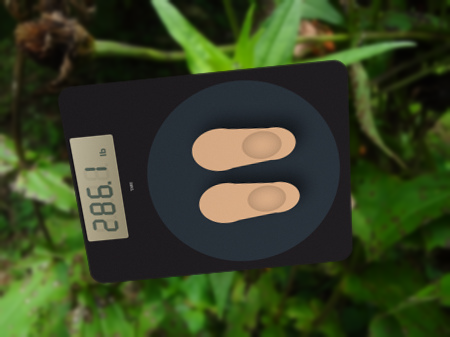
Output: lb 286.1
